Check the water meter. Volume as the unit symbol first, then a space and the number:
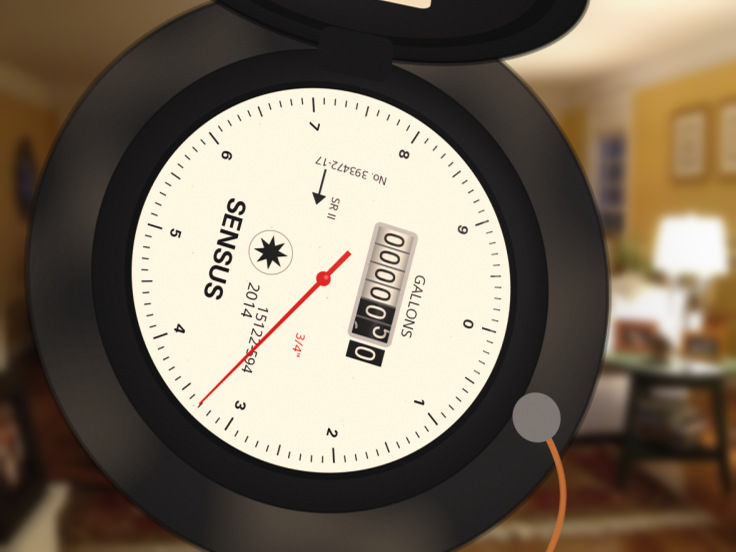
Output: gal 53.3
